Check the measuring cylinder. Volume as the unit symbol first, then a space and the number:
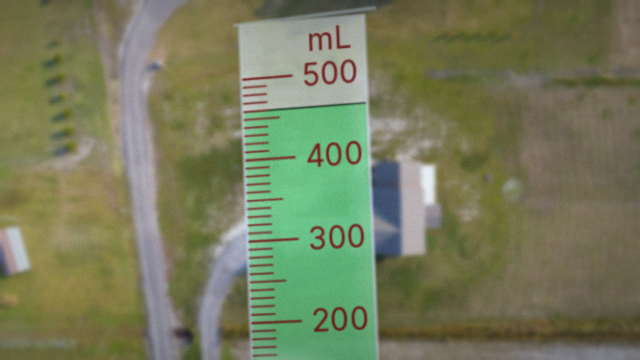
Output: mL 460
